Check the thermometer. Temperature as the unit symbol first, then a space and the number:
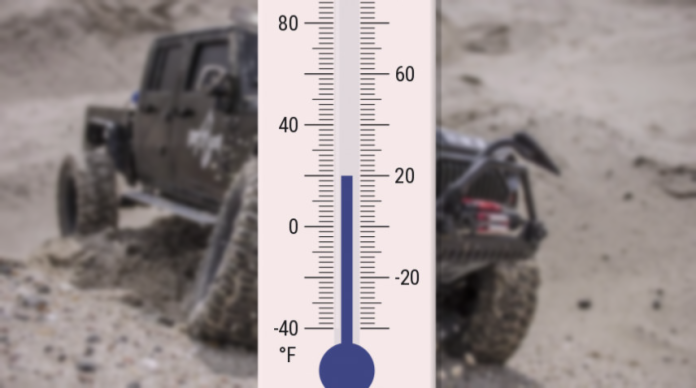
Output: °F 20
